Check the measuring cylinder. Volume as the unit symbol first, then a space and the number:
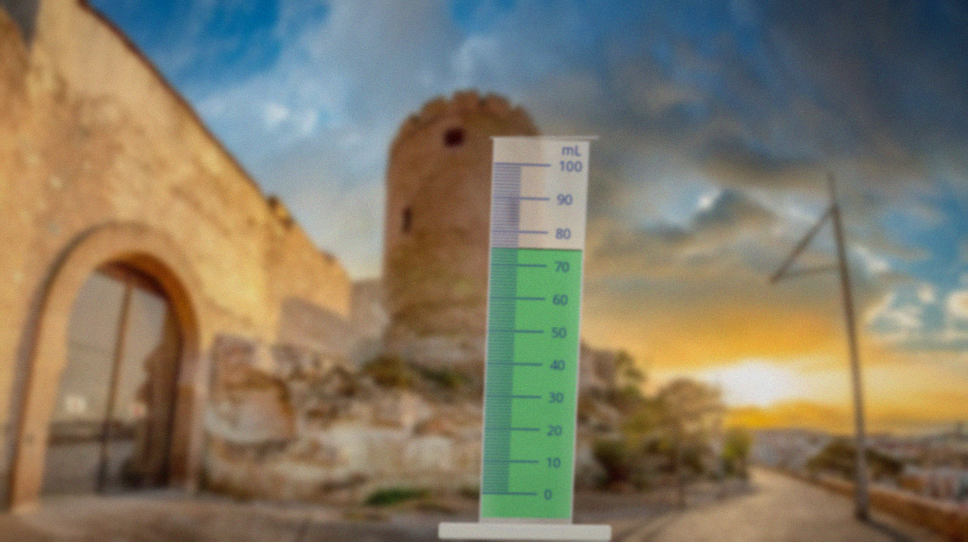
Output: mL 75
